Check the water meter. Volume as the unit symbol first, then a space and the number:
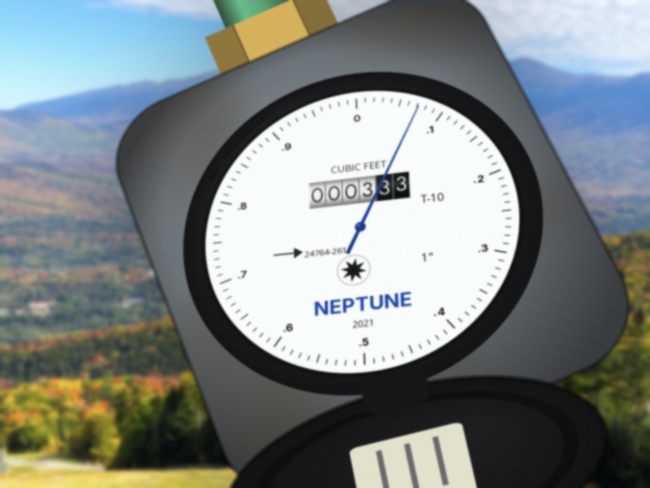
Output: ft³ 333.07
